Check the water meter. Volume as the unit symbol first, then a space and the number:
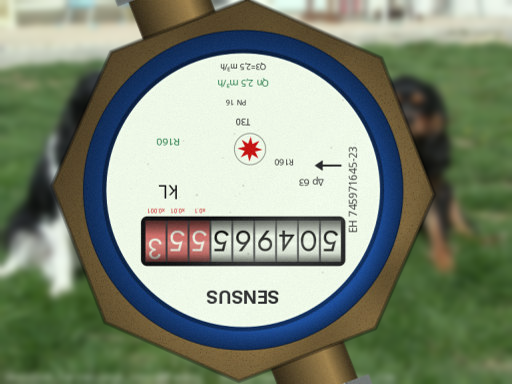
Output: kL 504965.553
